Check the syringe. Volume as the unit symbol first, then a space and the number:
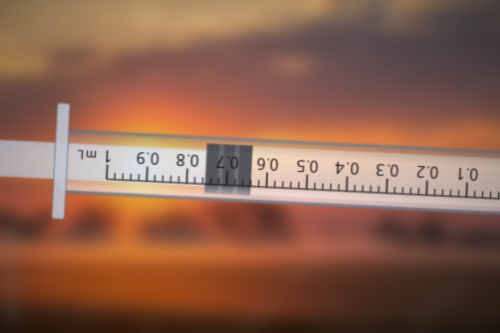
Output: mL 0.64
